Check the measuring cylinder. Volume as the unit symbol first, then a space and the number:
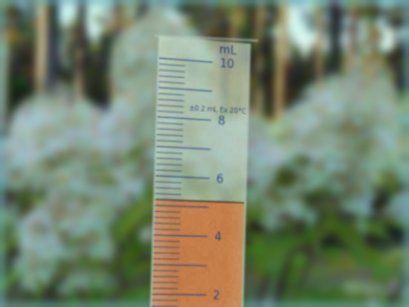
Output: mL 5.2
